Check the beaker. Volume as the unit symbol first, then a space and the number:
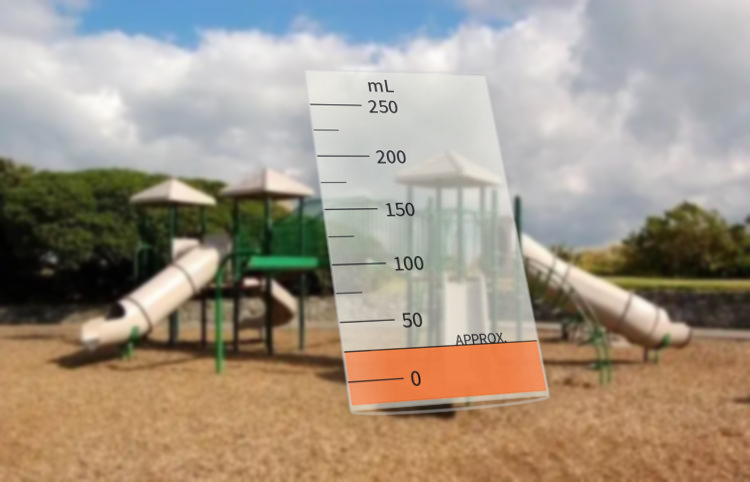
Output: mL 25
